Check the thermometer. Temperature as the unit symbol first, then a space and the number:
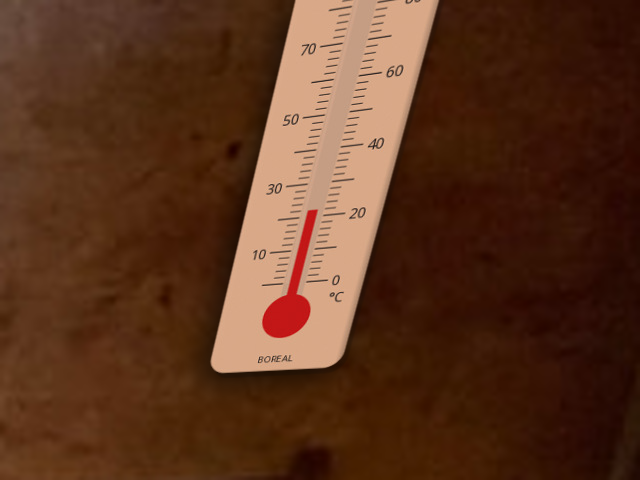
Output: °C 22
